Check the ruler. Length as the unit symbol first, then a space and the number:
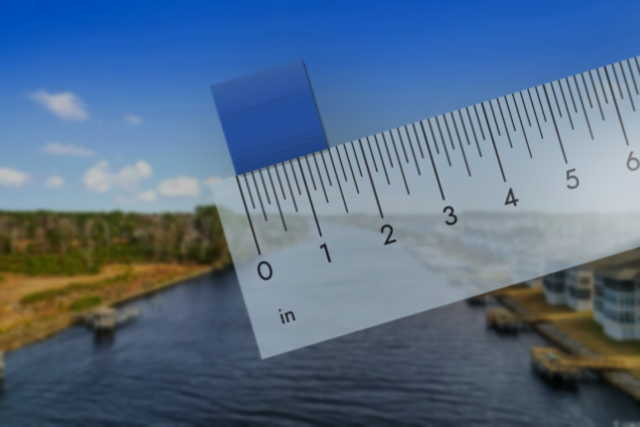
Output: in 1.5
